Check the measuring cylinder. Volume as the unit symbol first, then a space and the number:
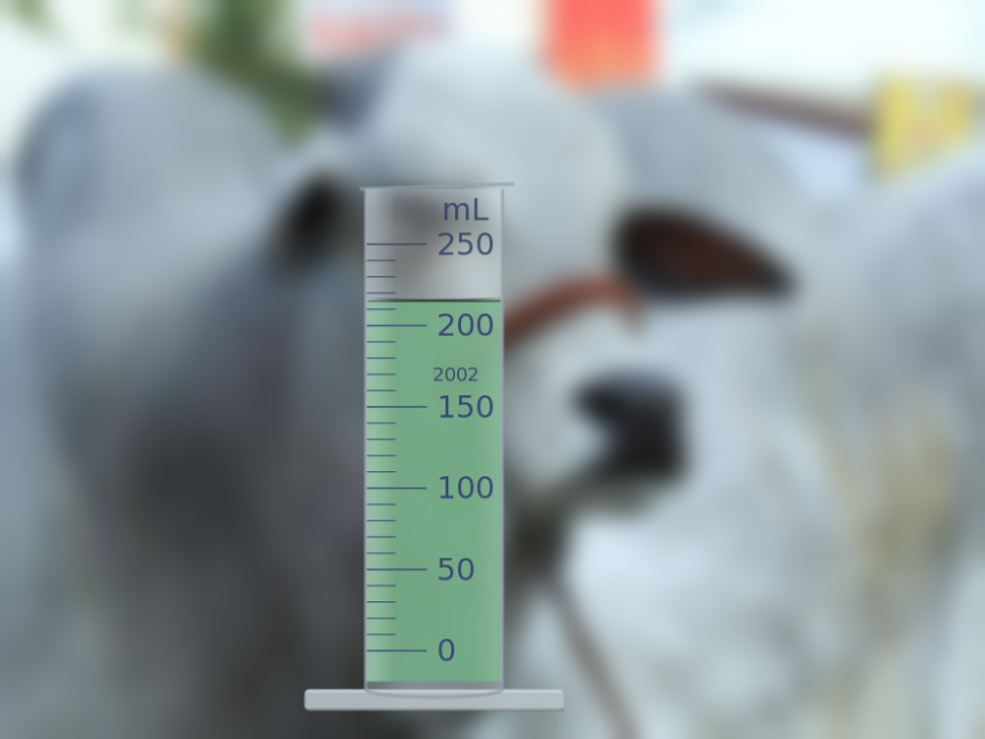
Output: mL 215
